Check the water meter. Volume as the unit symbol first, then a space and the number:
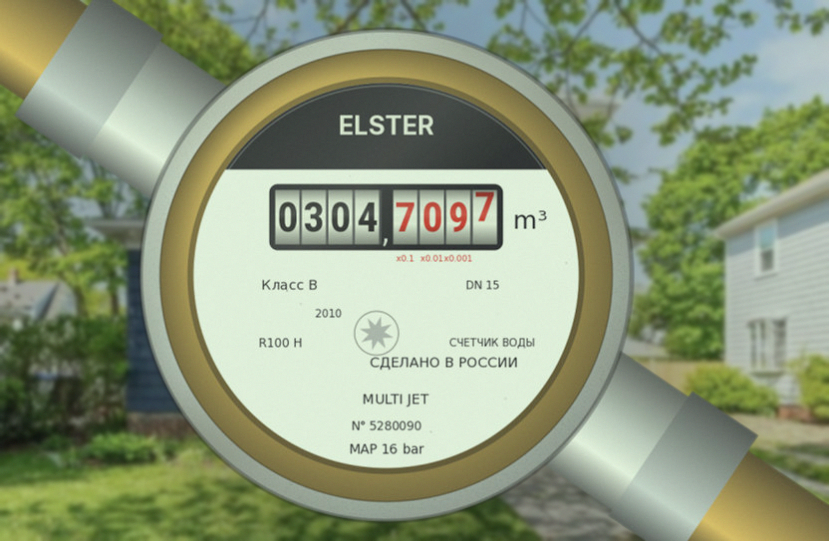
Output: m³ 304.7097
